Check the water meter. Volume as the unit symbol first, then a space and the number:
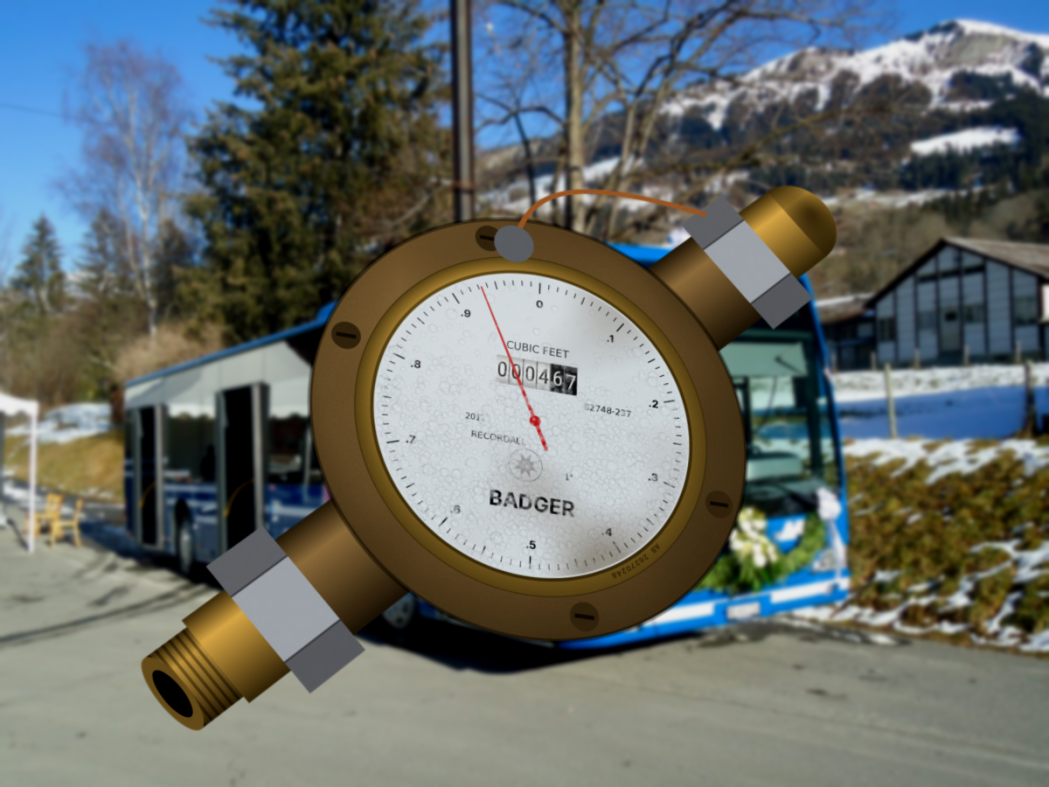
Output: ft³ 466.93
